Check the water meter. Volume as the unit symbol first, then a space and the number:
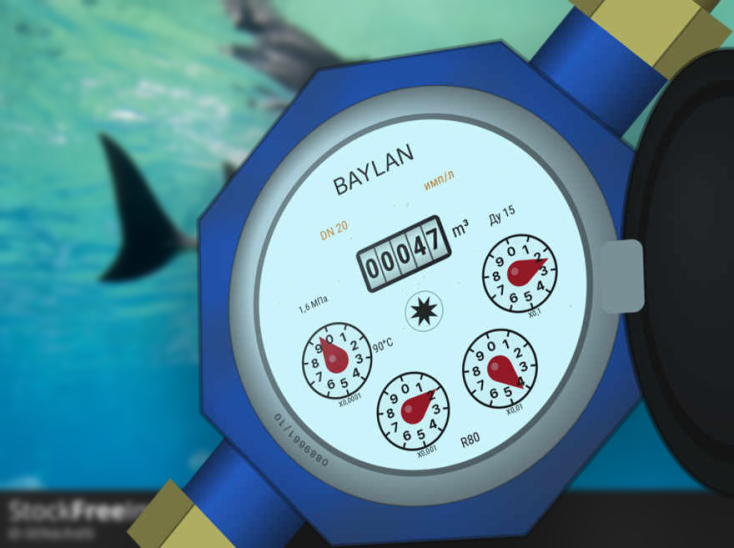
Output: m³ 47.2419
